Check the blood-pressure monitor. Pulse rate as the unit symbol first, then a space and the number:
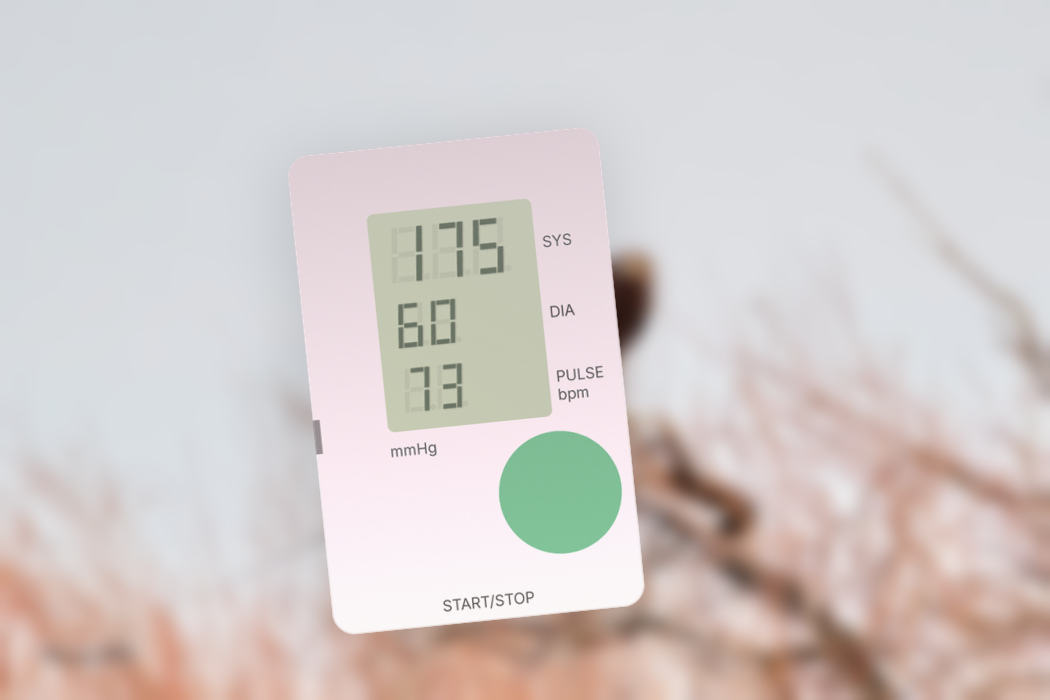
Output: bpm 73
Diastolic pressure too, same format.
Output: mmHg 60
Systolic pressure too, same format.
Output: mmHg 175
